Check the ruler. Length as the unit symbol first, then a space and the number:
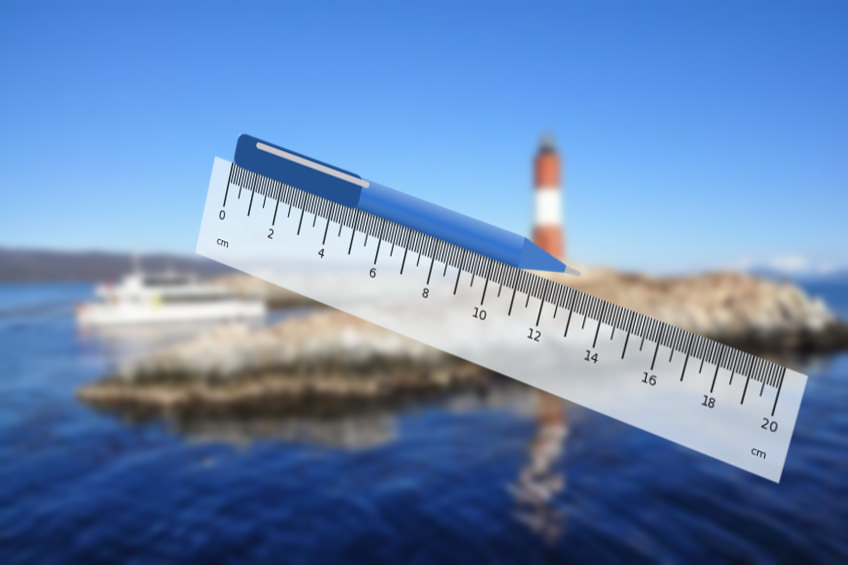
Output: cm 13
